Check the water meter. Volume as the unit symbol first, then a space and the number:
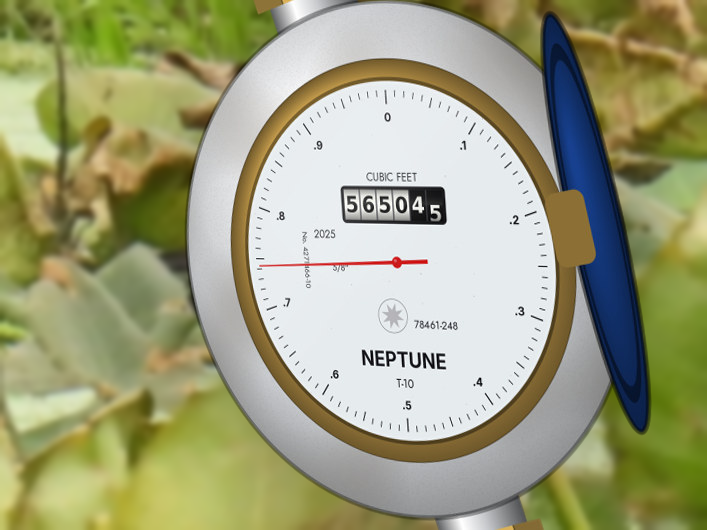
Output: ft³ 565044.74
